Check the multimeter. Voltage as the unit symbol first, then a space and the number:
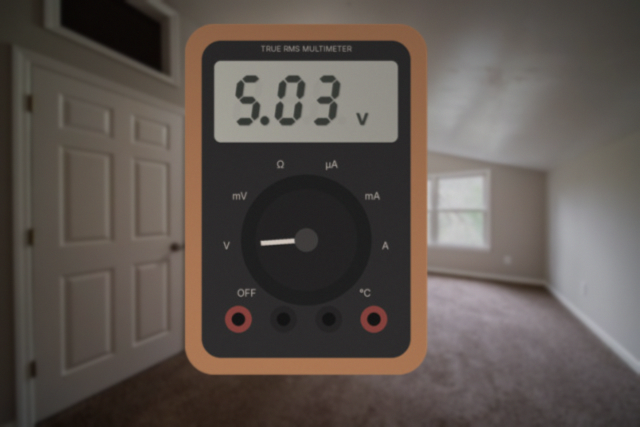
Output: V 5.03
